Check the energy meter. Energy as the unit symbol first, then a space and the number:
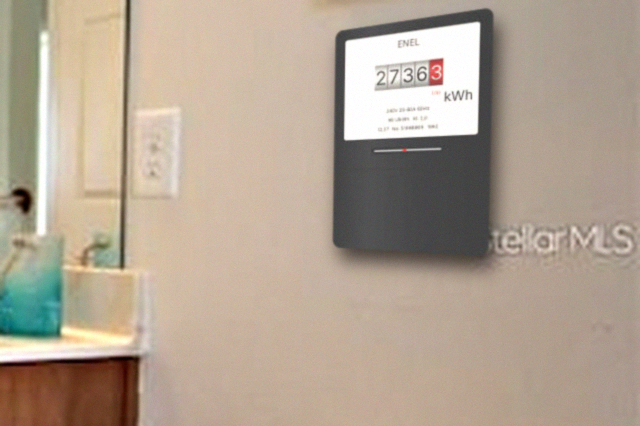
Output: kWh 2736.3
